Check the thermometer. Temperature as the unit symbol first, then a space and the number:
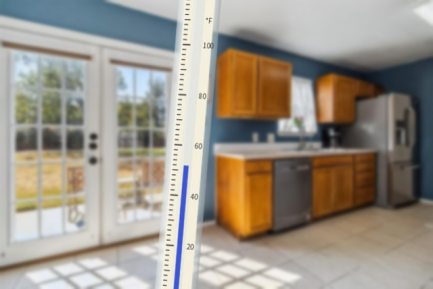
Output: °F 52
